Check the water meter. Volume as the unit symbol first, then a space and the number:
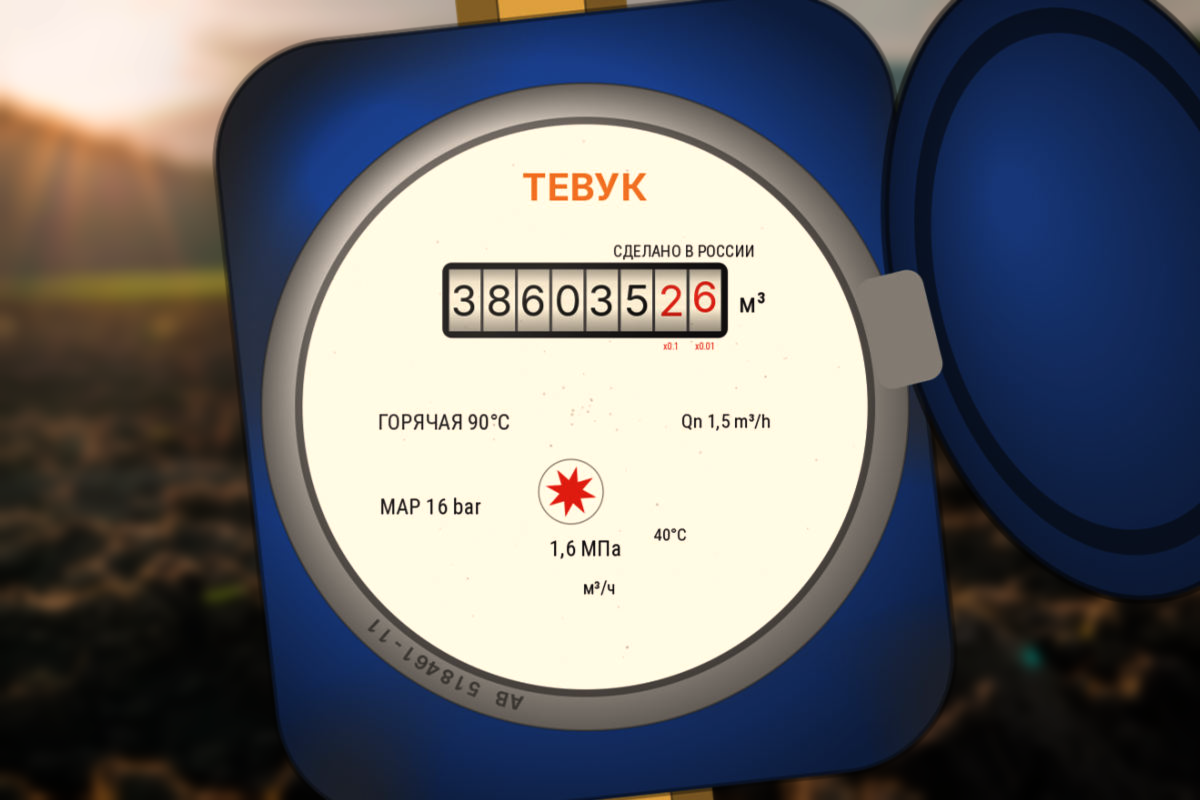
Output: m³ 386035.26
